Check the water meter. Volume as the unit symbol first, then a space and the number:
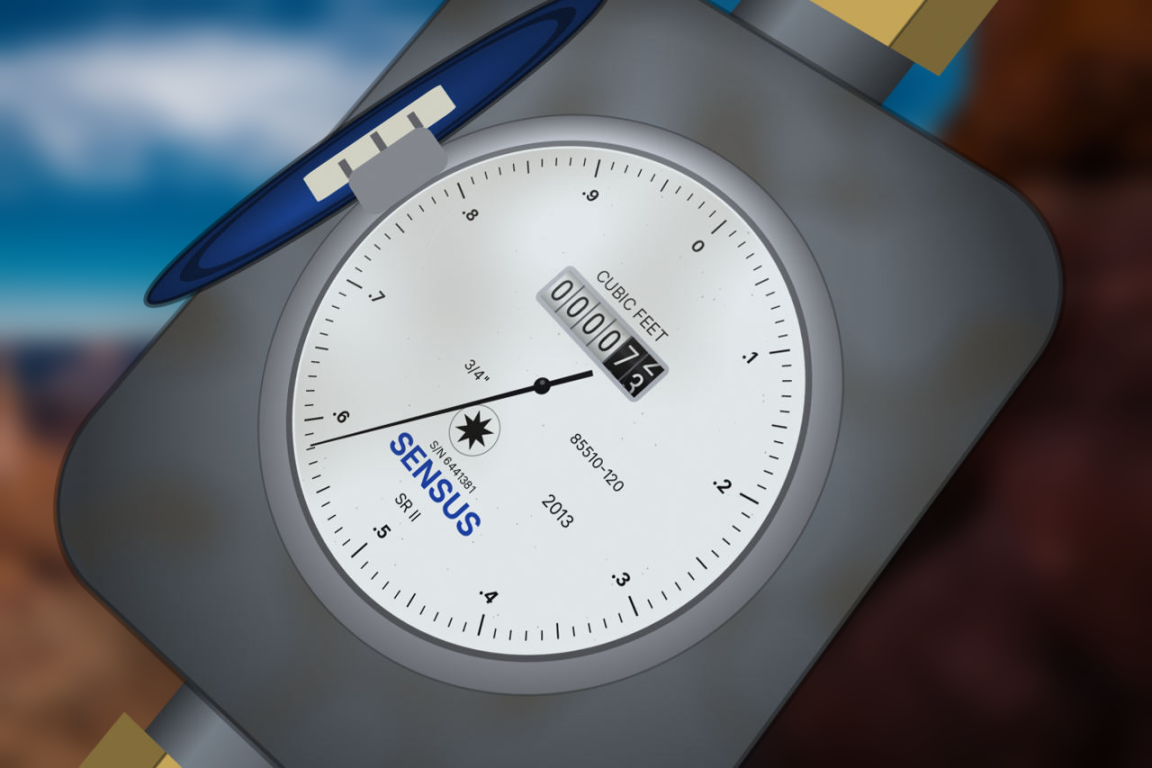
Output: ft³ 72.58
